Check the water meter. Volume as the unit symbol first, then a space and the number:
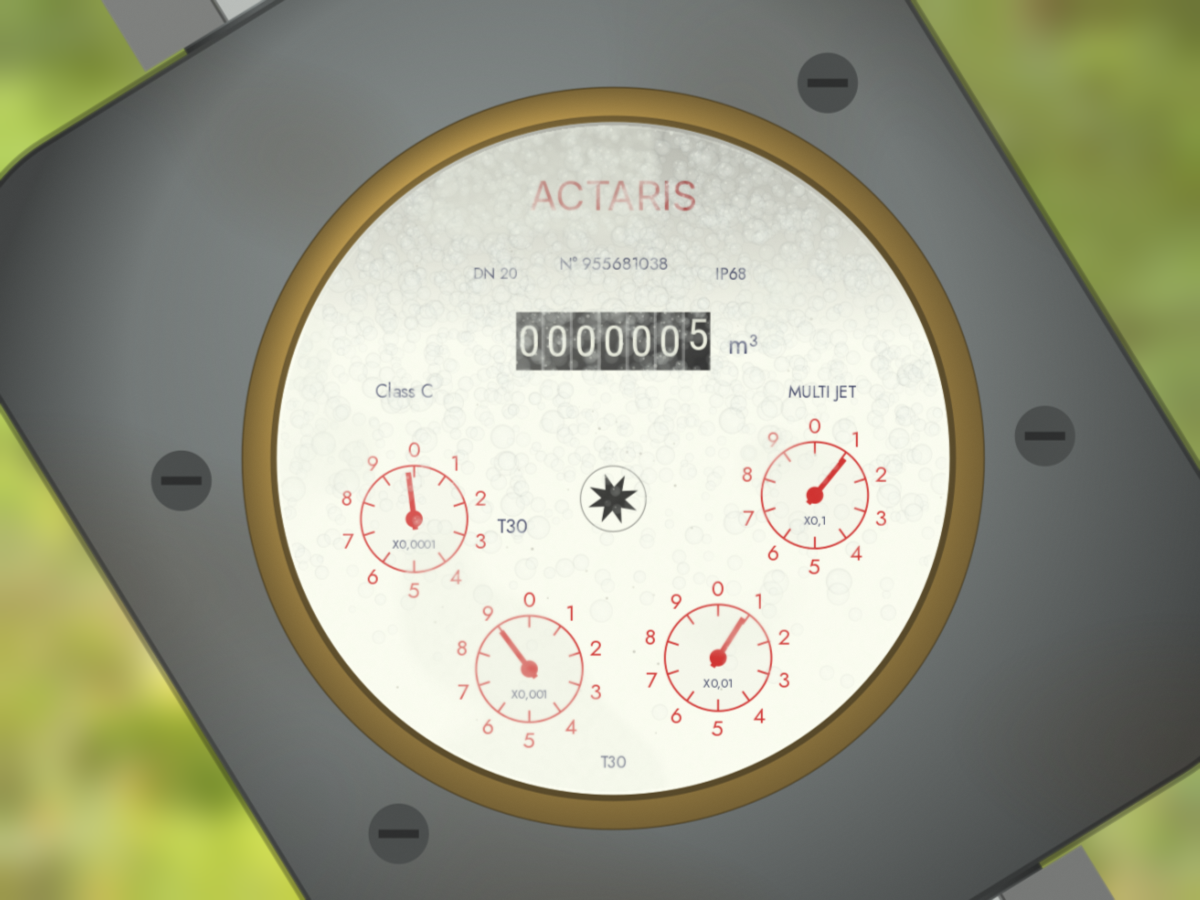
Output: m³ 5.1089
